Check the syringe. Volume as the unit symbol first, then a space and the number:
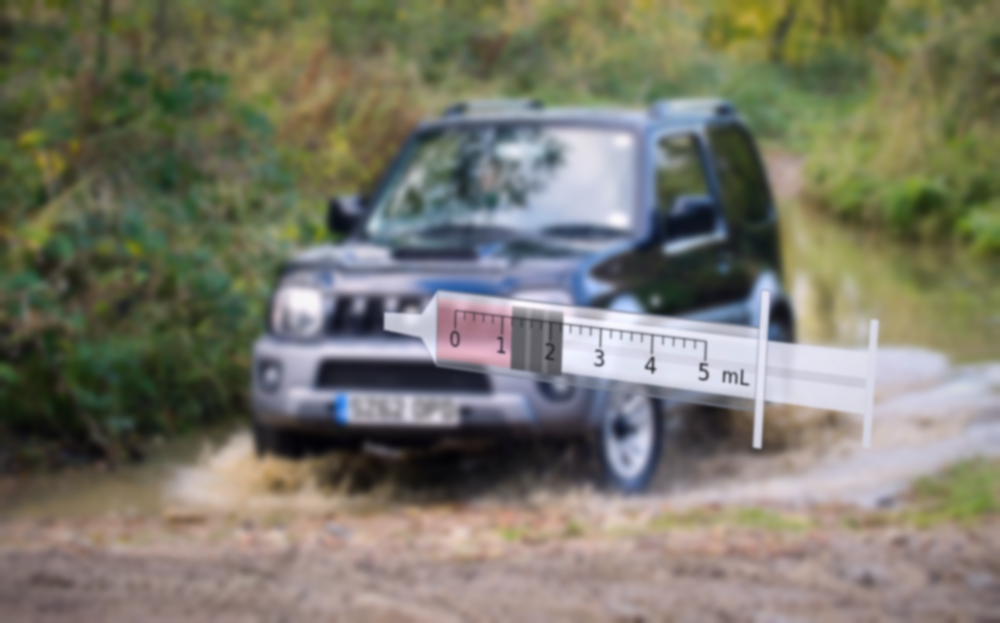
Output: mL 1.2
